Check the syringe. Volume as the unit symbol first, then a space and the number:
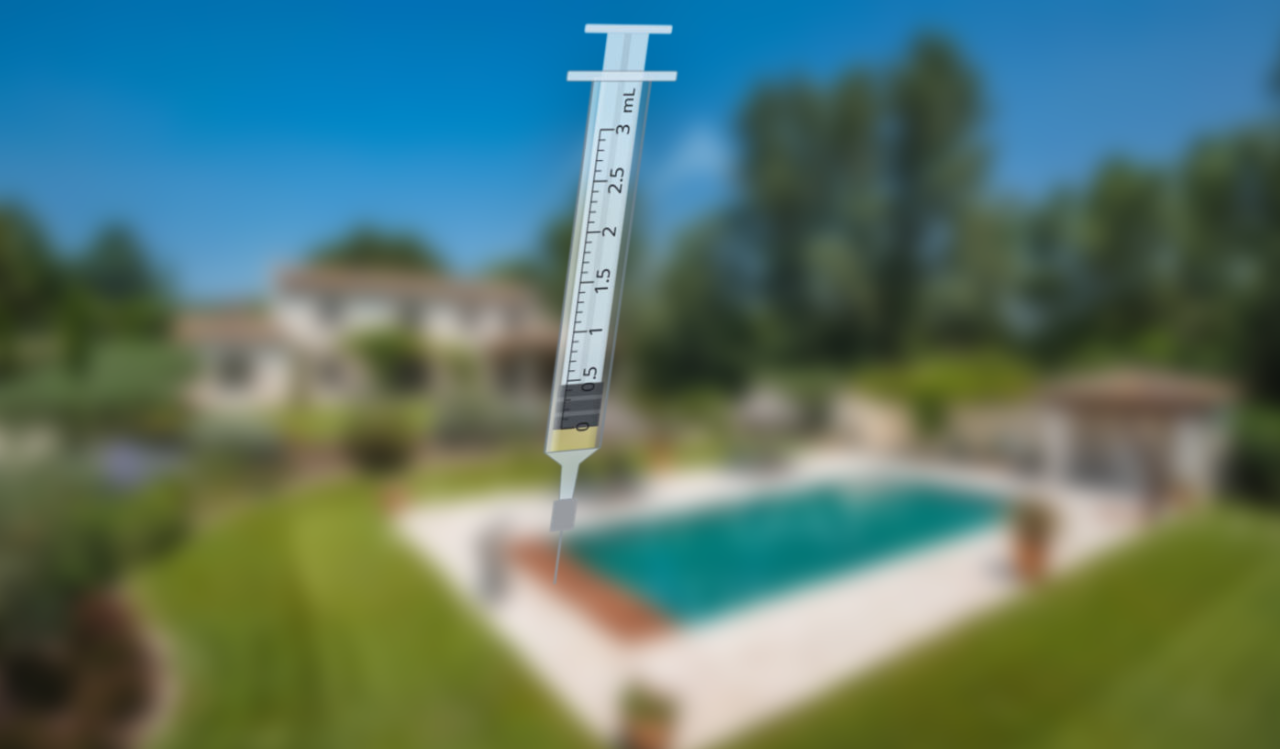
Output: mL 0
